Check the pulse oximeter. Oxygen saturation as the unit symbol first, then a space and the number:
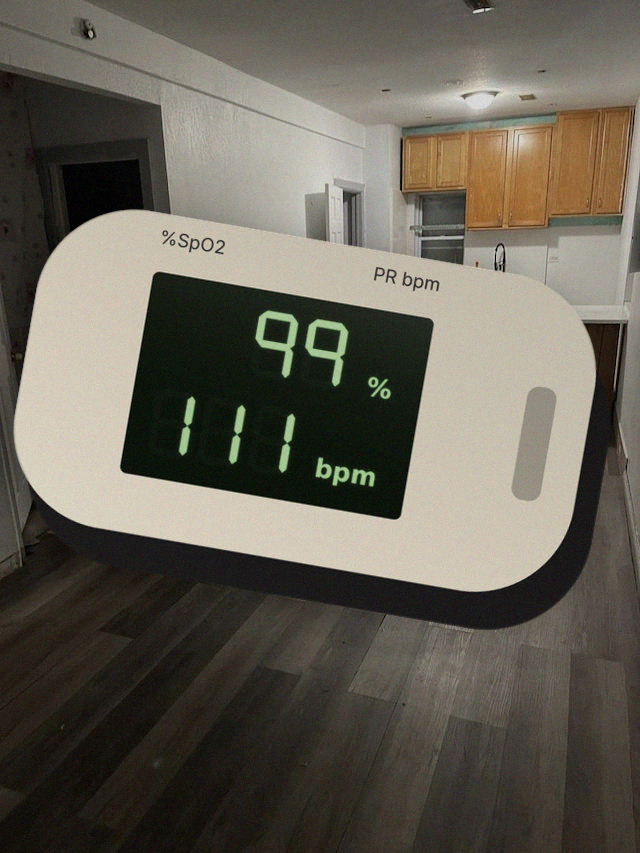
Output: % 99
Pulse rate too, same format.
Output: bpm 111
